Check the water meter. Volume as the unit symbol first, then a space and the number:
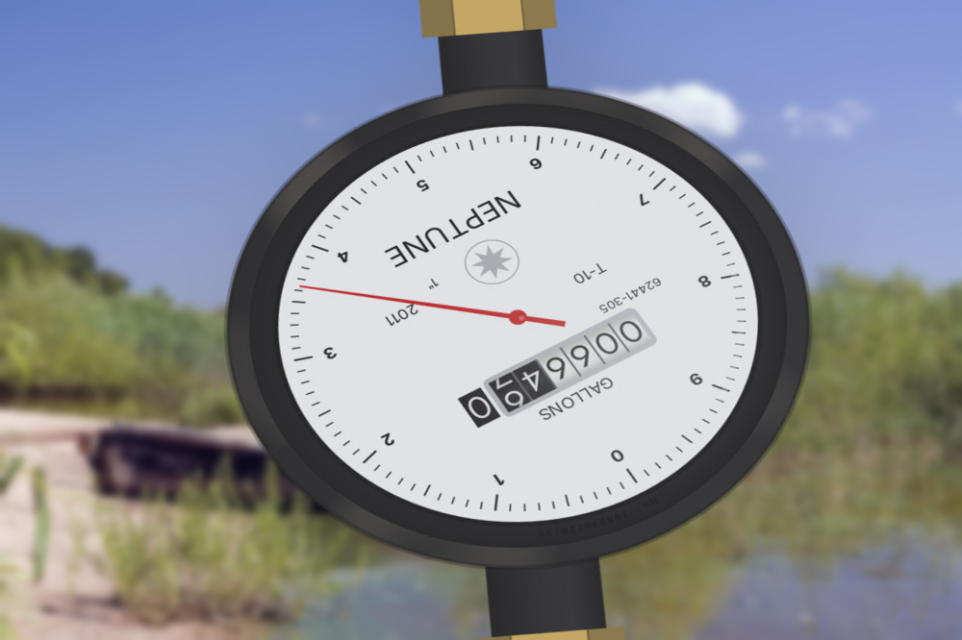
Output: gal 66463.6
